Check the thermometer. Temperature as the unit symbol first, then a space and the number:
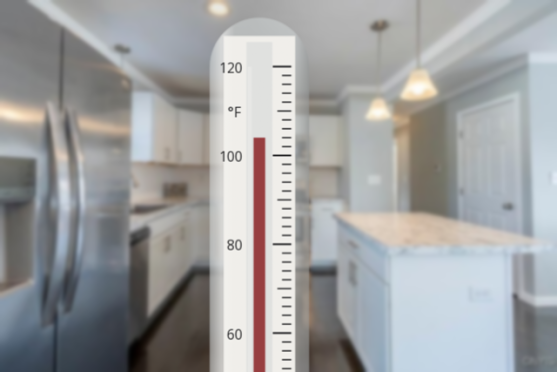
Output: °F 104
